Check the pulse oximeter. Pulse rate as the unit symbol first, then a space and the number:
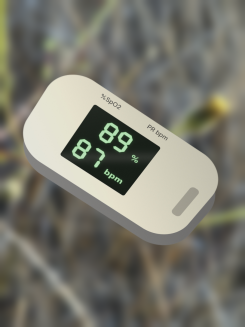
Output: bpm 87
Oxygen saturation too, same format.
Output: % 89
